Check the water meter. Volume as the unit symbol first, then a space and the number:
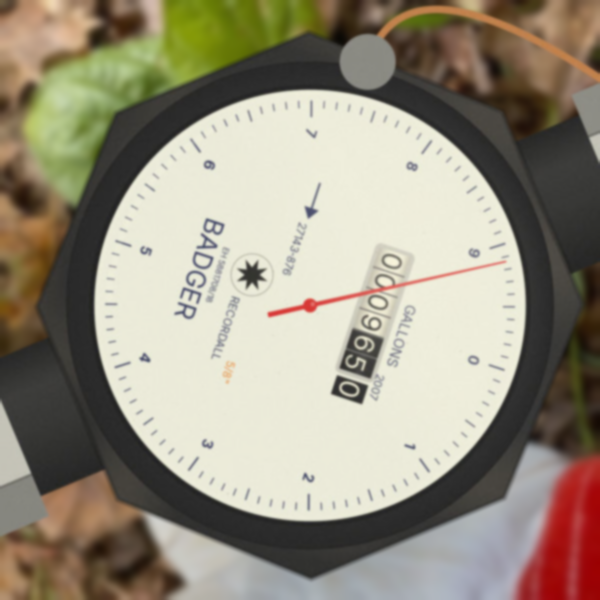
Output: gal 9649.1
